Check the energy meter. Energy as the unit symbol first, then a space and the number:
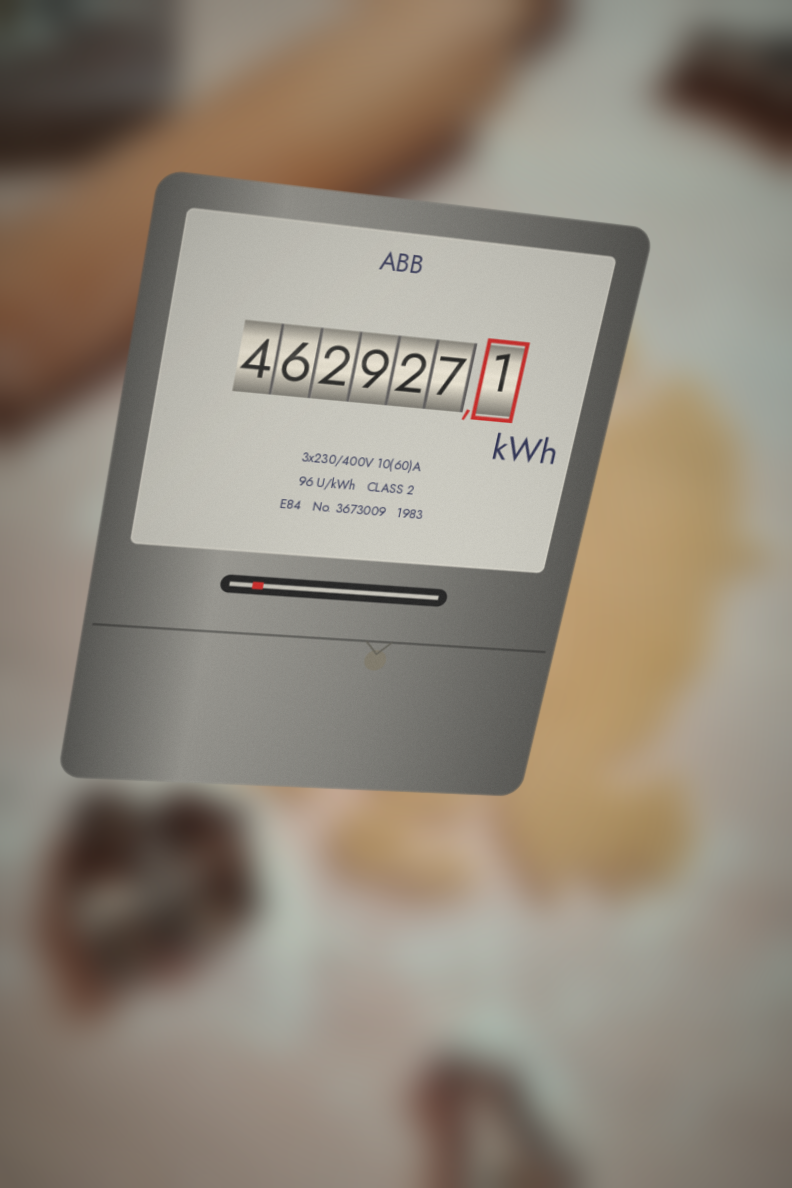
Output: kWh 462927.1
